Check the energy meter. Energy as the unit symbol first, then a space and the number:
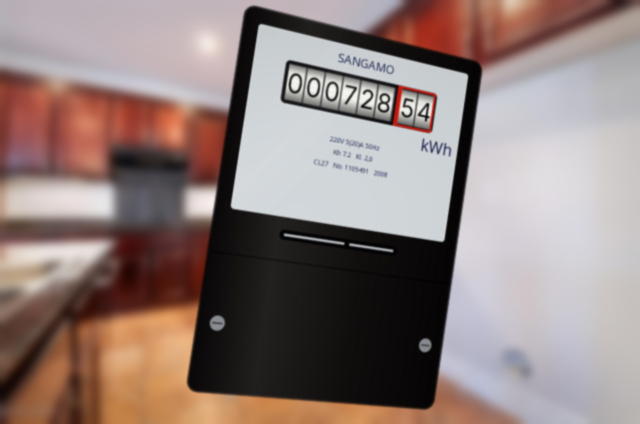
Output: kWh 728.54
